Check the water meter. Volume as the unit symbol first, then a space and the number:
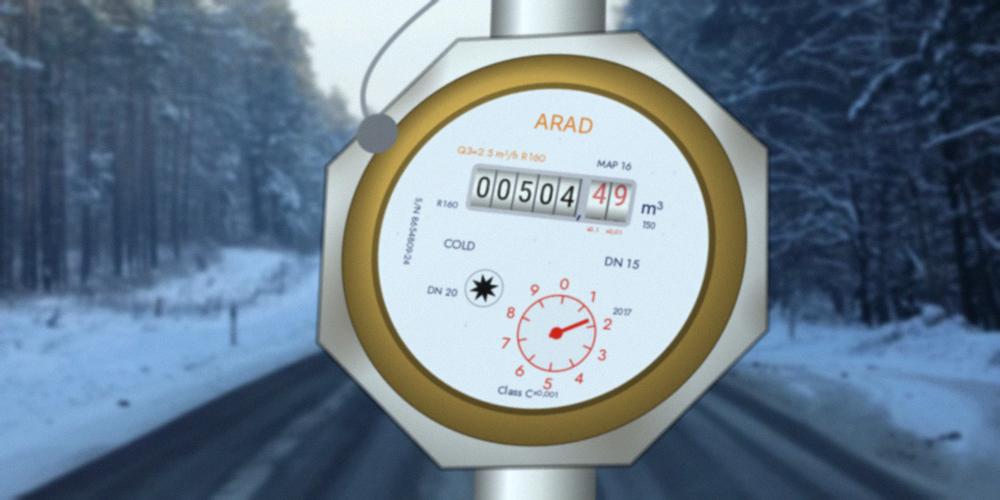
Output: m³ 504.491
